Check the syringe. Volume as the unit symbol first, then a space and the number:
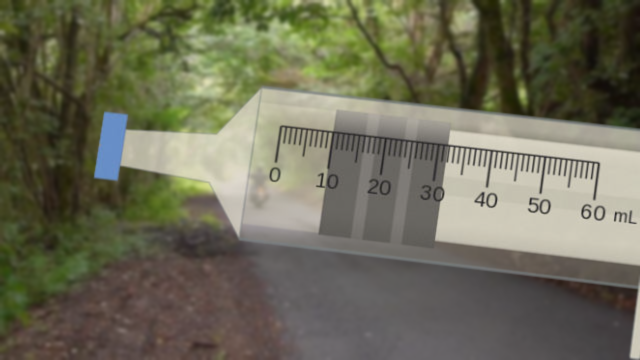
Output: mL 10
